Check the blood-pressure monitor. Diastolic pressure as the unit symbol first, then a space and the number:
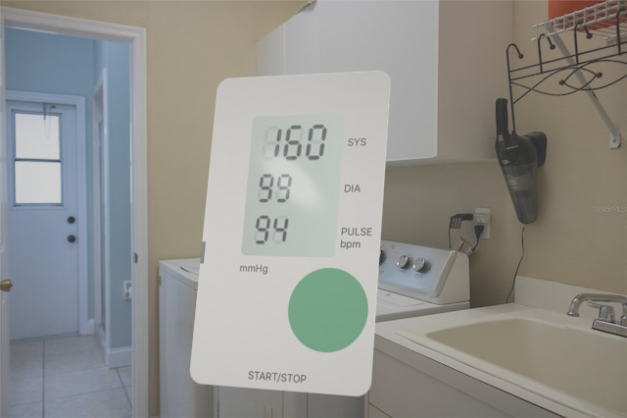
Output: mmHg 99
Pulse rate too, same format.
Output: bpm 94
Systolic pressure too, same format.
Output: mmHg 160
